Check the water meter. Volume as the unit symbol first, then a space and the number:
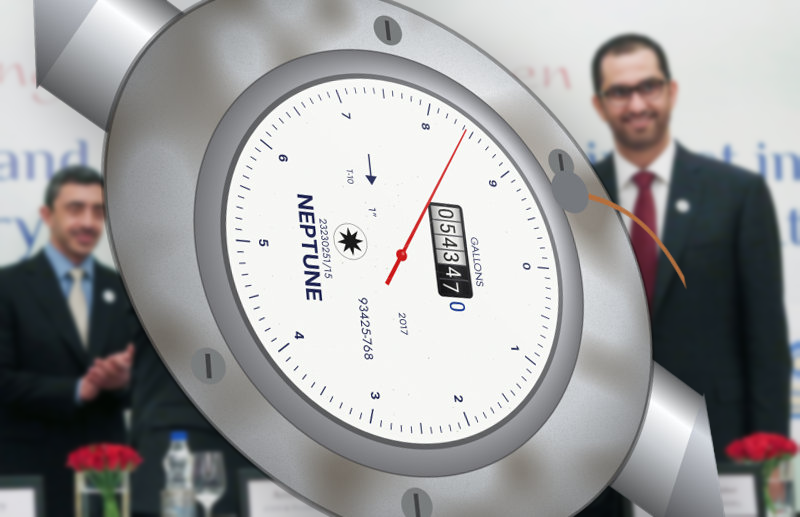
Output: gal 543468.4
